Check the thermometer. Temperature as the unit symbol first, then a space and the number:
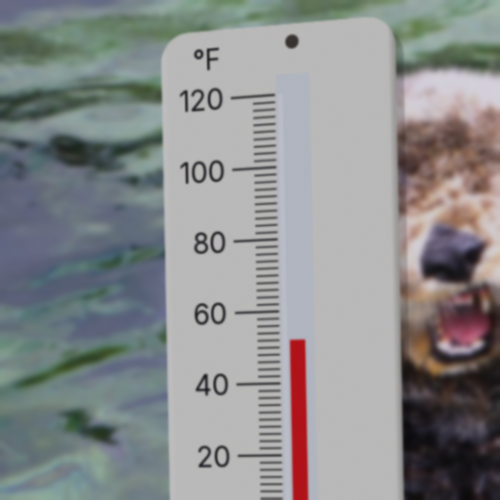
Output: °F 52
